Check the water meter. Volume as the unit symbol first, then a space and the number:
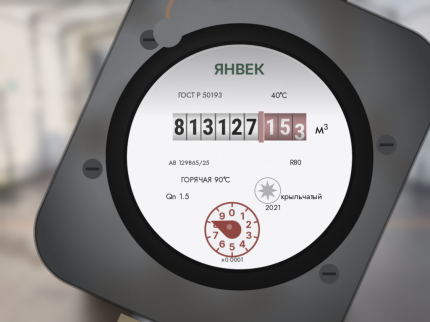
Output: m³ 813127.1528
